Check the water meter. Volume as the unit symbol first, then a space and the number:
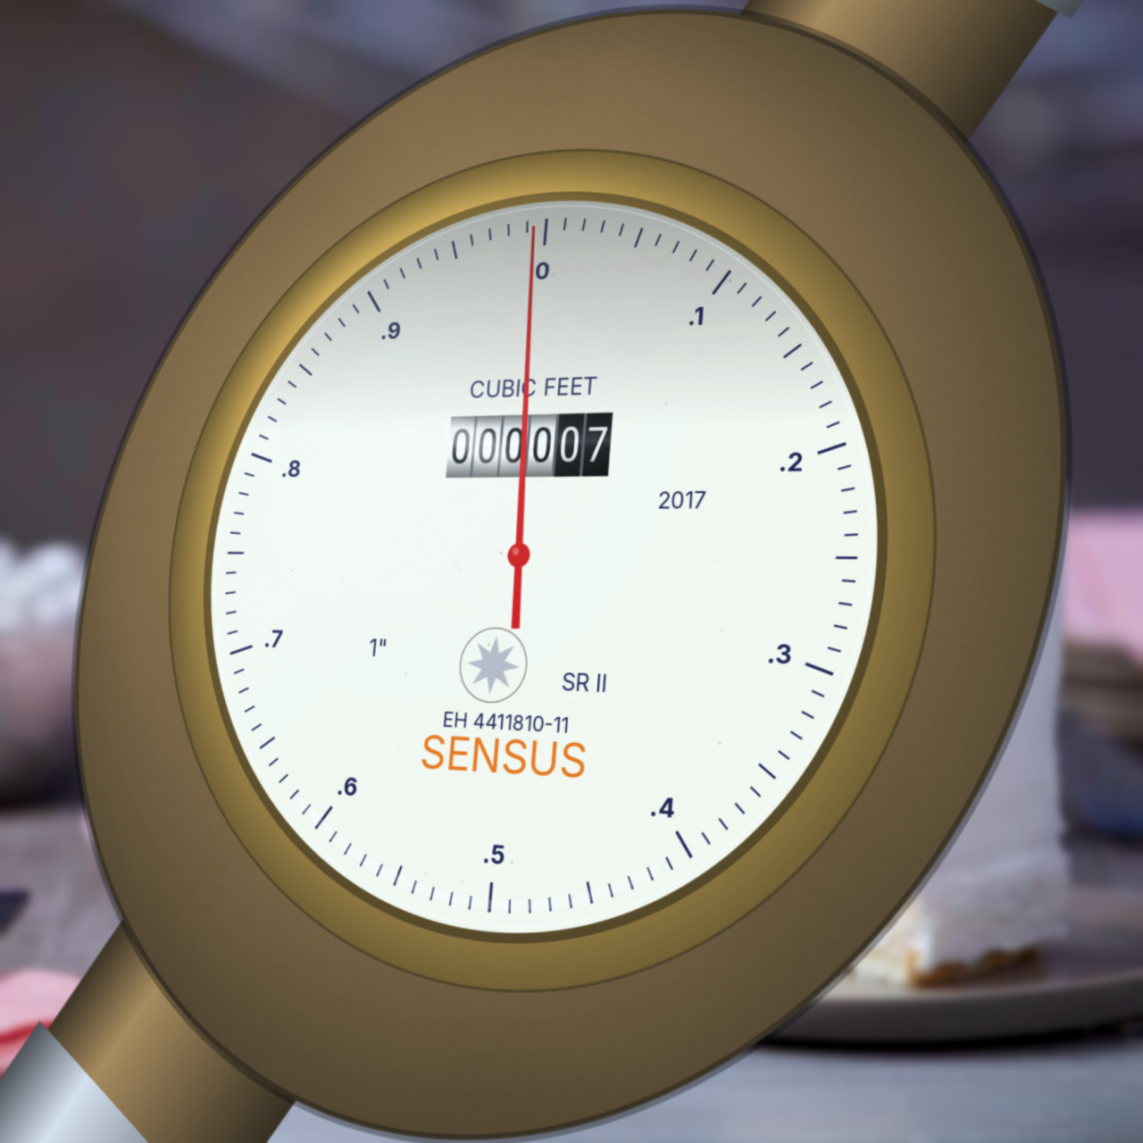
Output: ft³ 6.99
